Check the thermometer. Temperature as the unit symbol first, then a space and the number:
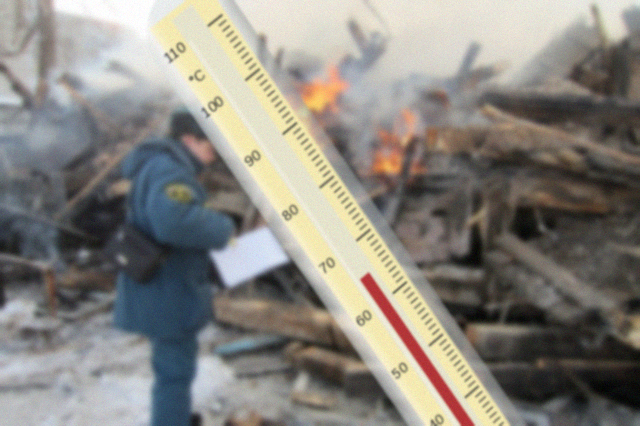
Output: °C 65
